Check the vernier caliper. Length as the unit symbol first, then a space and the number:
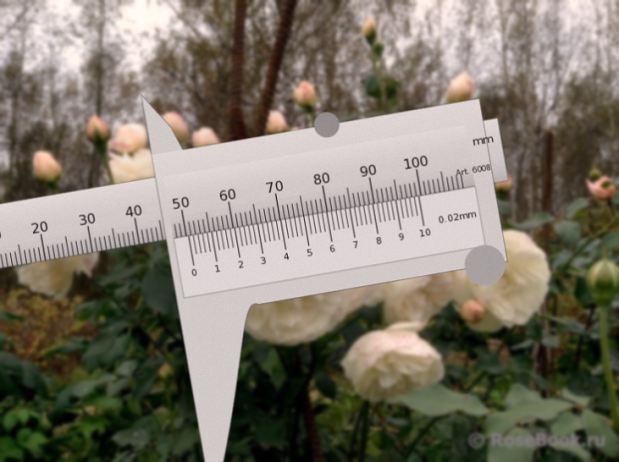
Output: mm 50.5
